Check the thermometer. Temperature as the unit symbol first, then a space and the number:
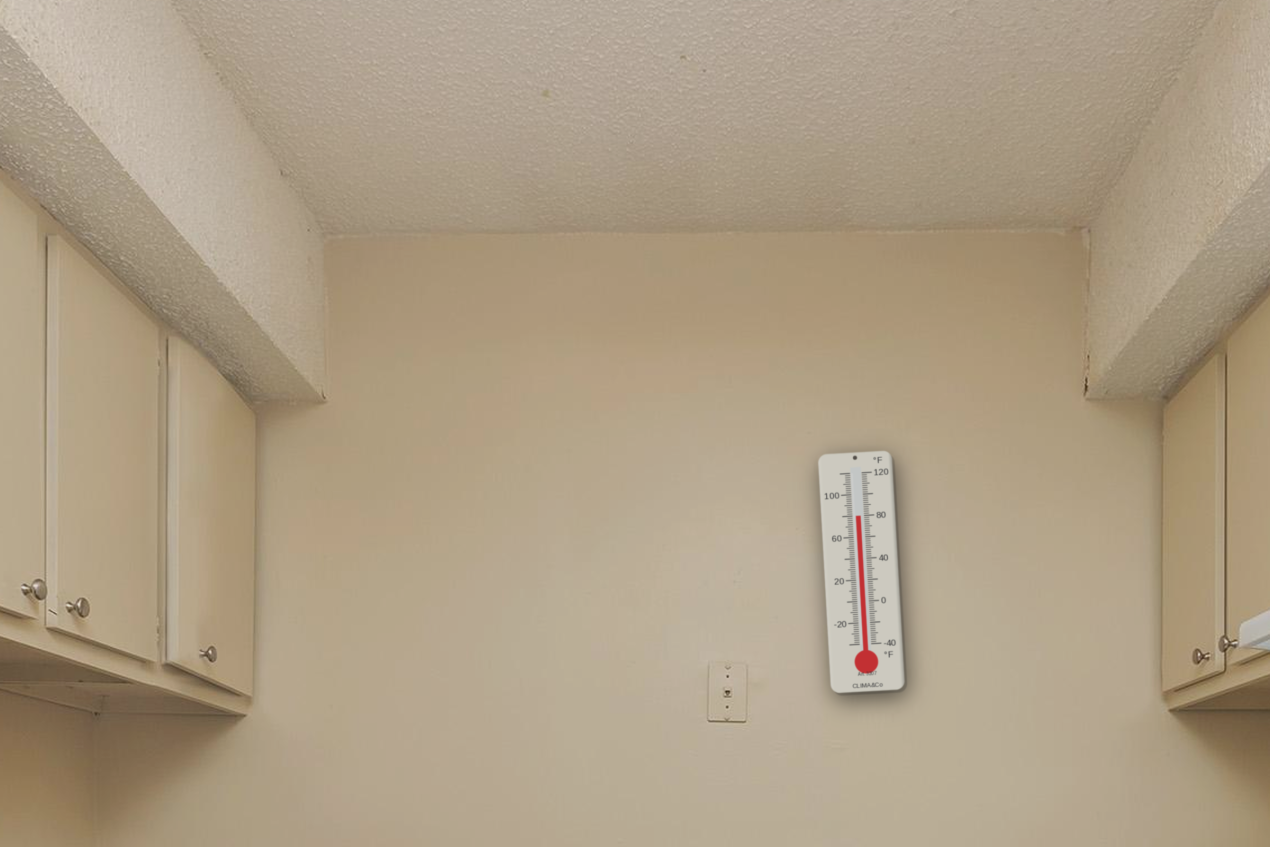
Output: °F 80
